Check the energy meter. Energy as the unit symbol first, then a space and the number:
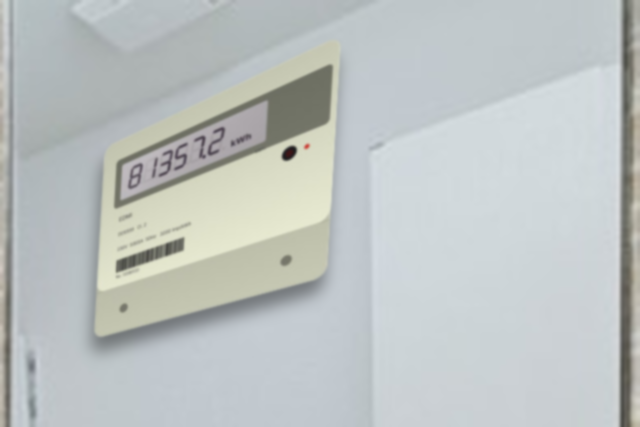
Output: kWh 81357.2
